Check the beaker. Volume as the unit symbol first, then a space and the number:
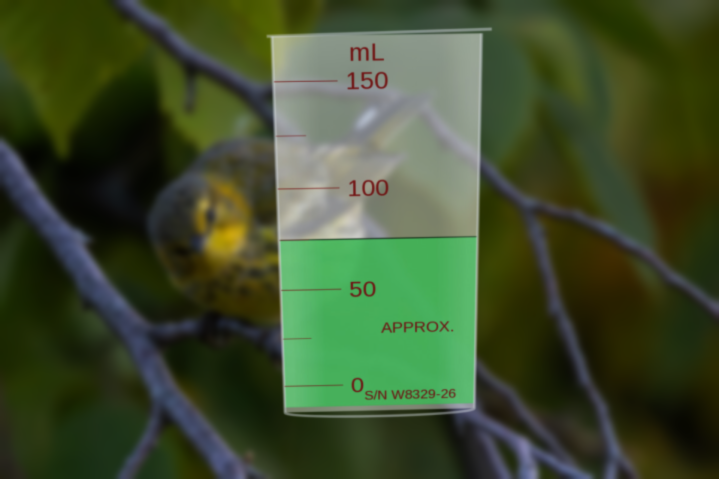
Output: mL 75
